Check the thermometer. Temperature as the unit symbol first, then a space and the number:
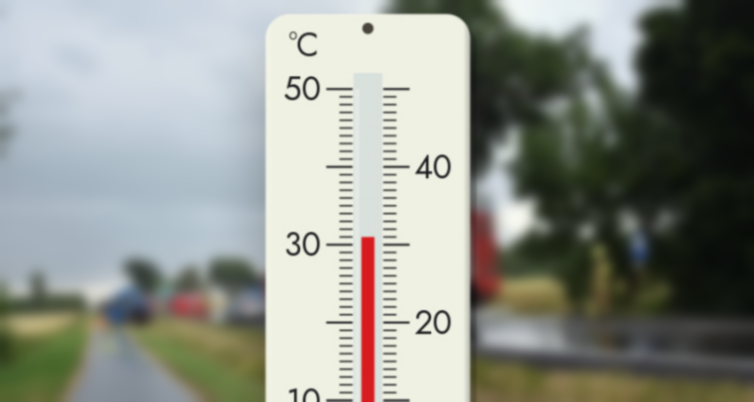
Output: °C 31
